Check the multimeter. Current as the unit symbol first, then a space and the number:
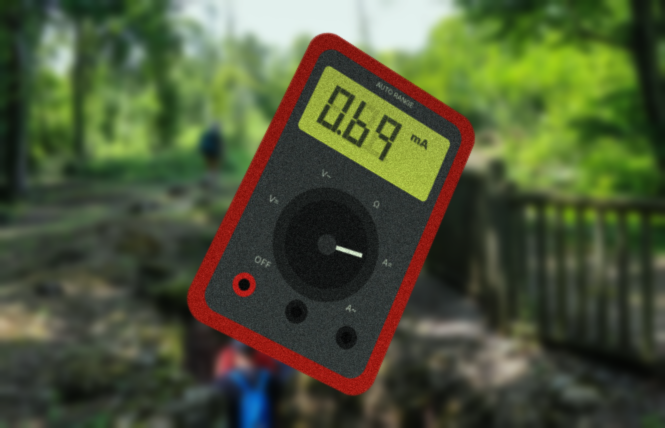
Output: mA 0.69
